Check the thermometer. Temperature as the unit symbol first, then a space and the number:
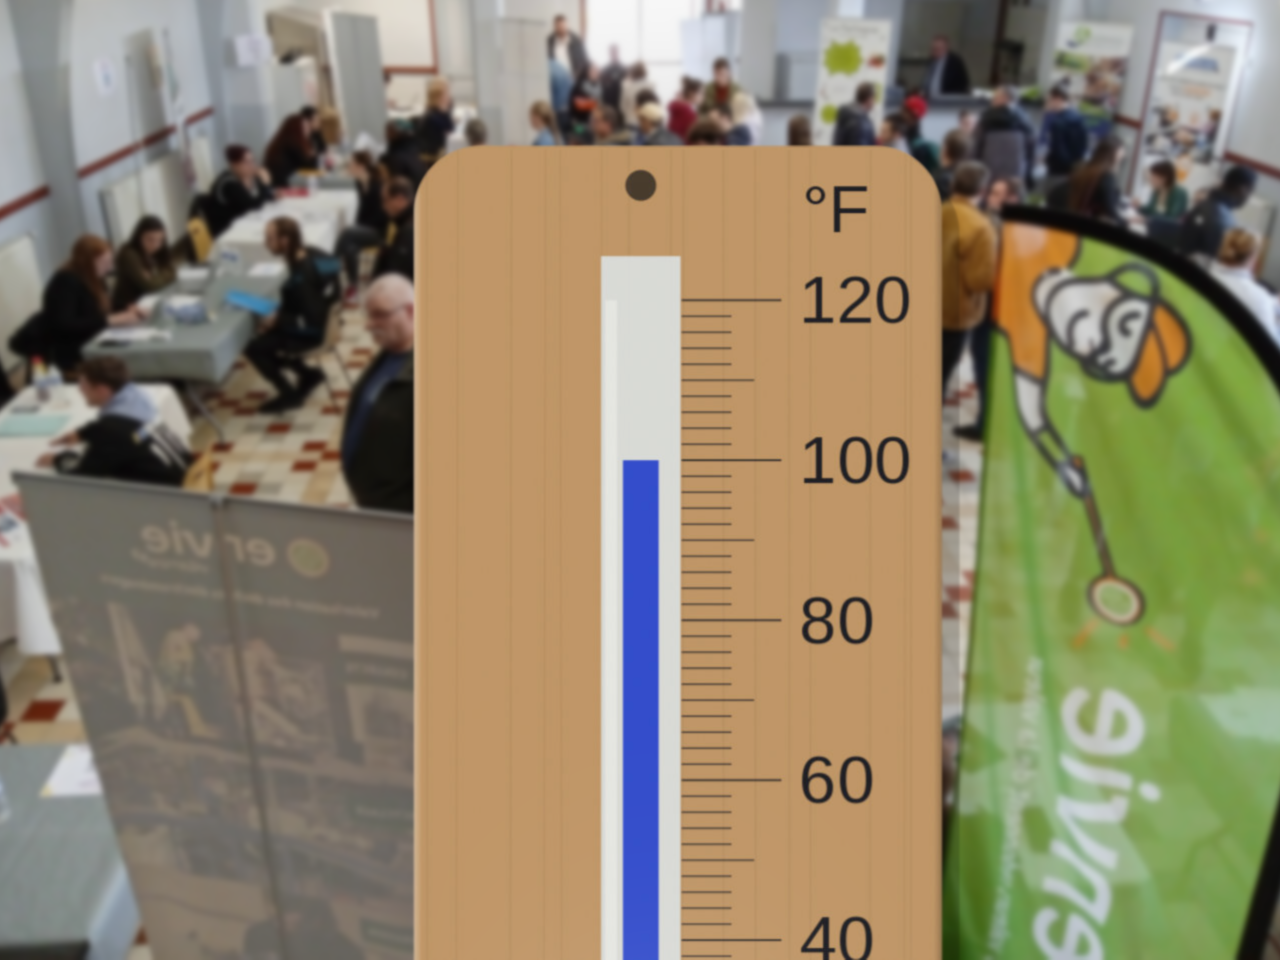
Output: °F 100
